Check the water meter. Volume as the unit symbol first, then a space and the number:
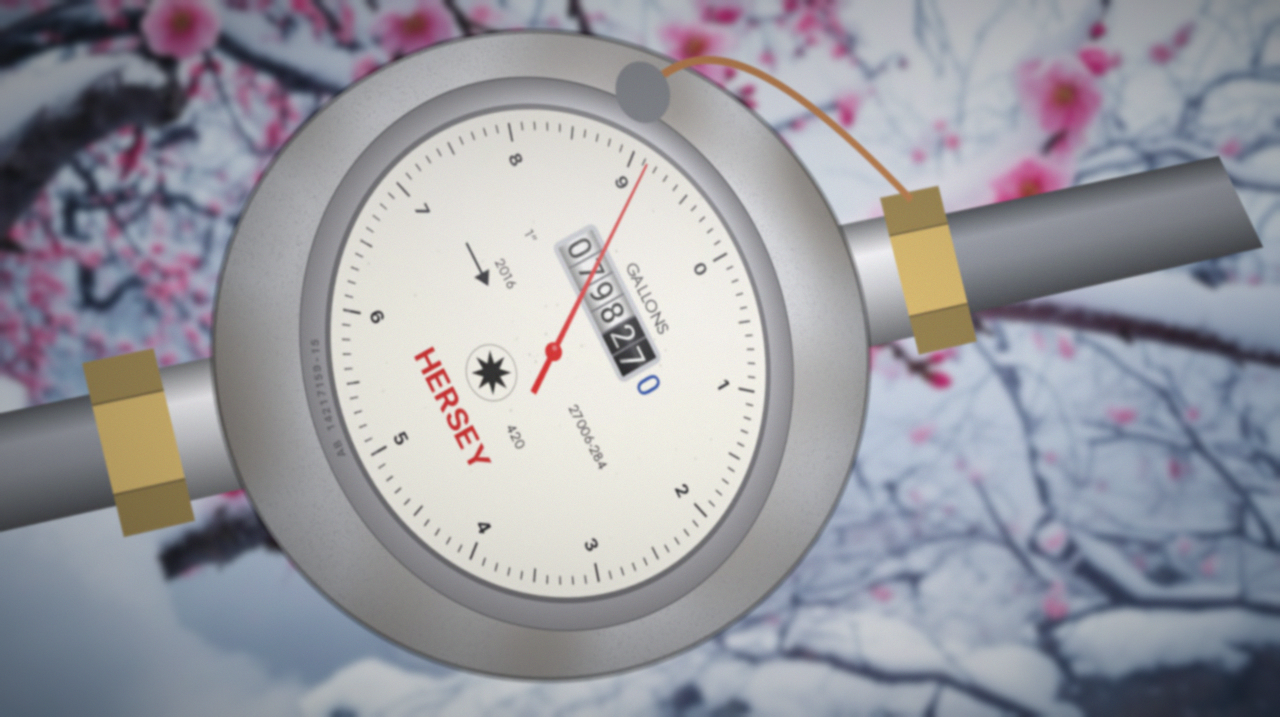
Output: gal 798269.1
